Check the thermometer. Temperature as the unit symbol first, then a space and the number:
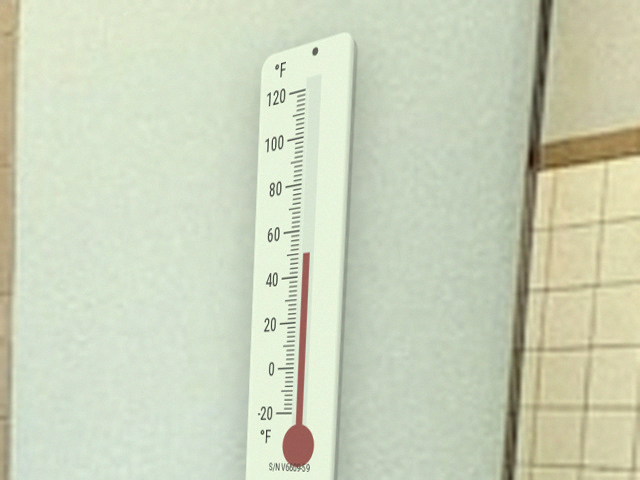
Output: °F 50
